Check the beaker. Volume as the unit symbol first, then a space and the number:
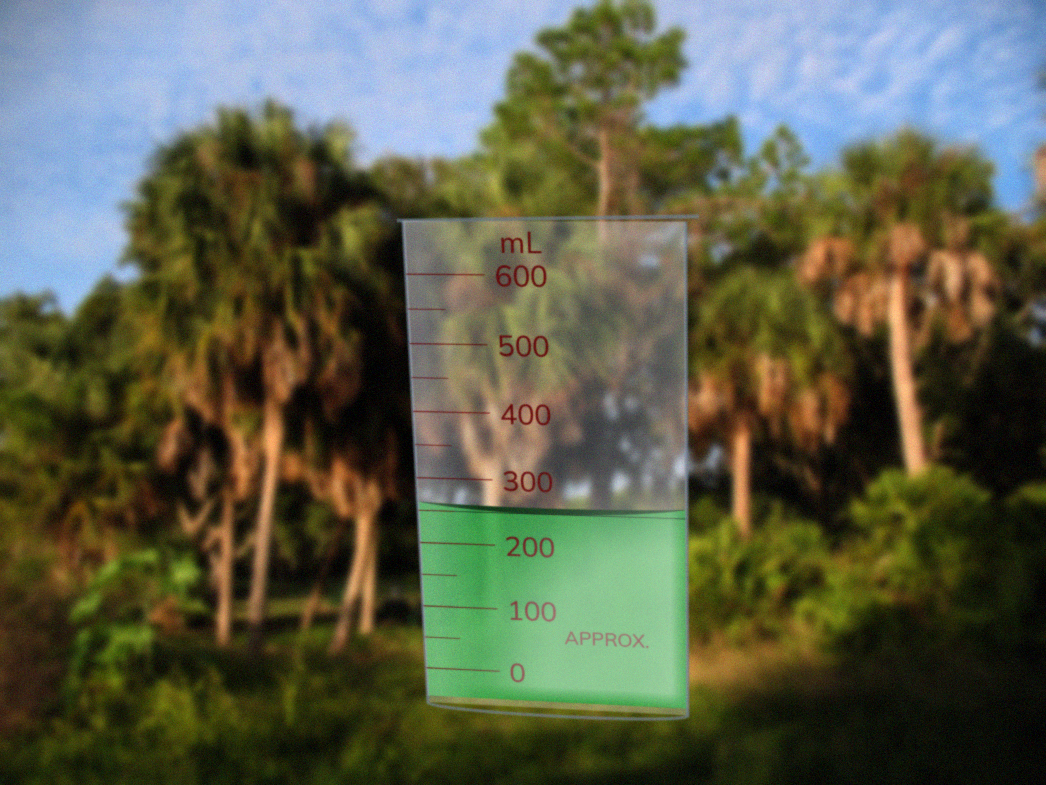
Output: mL 250
